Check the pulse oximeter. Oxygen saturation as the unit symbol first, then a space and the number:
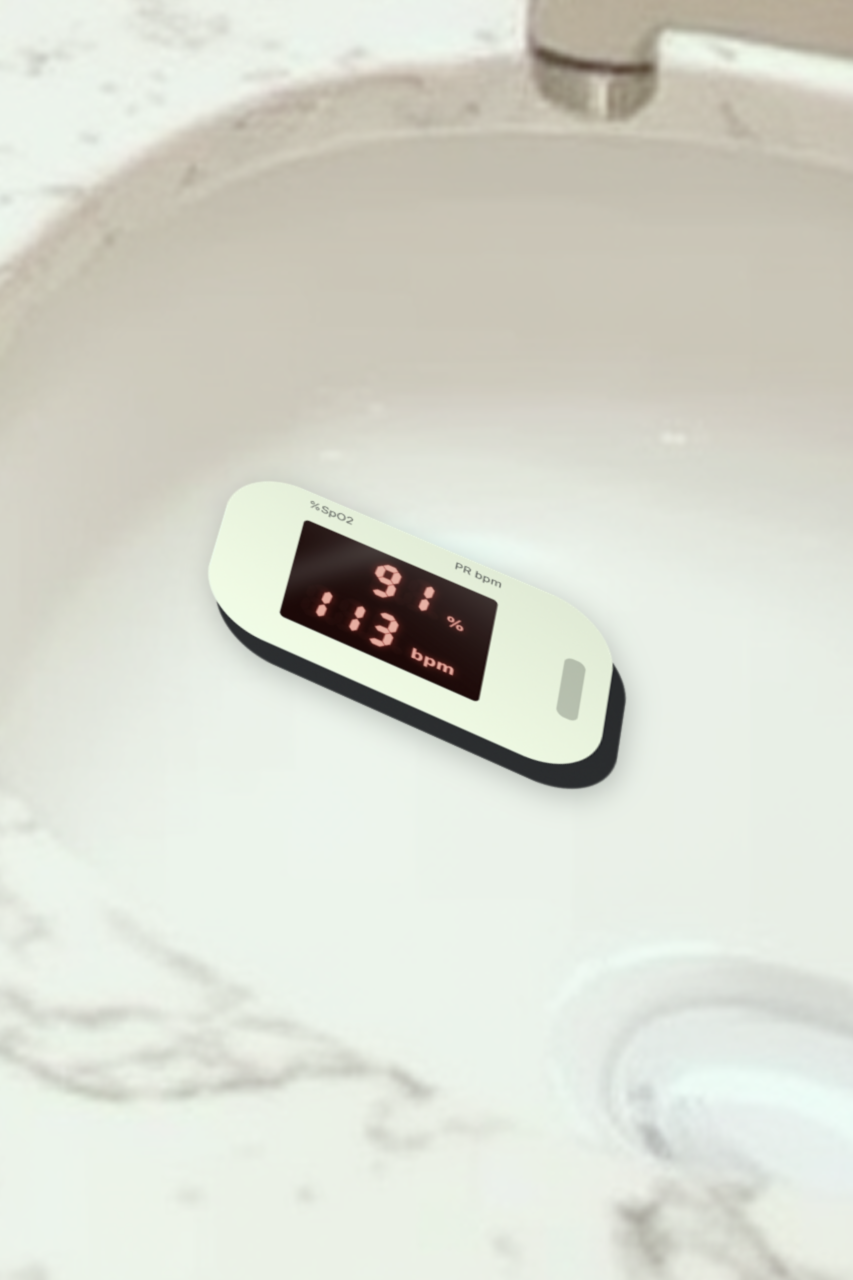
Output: % 91
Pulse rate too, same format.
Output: bpm 113
